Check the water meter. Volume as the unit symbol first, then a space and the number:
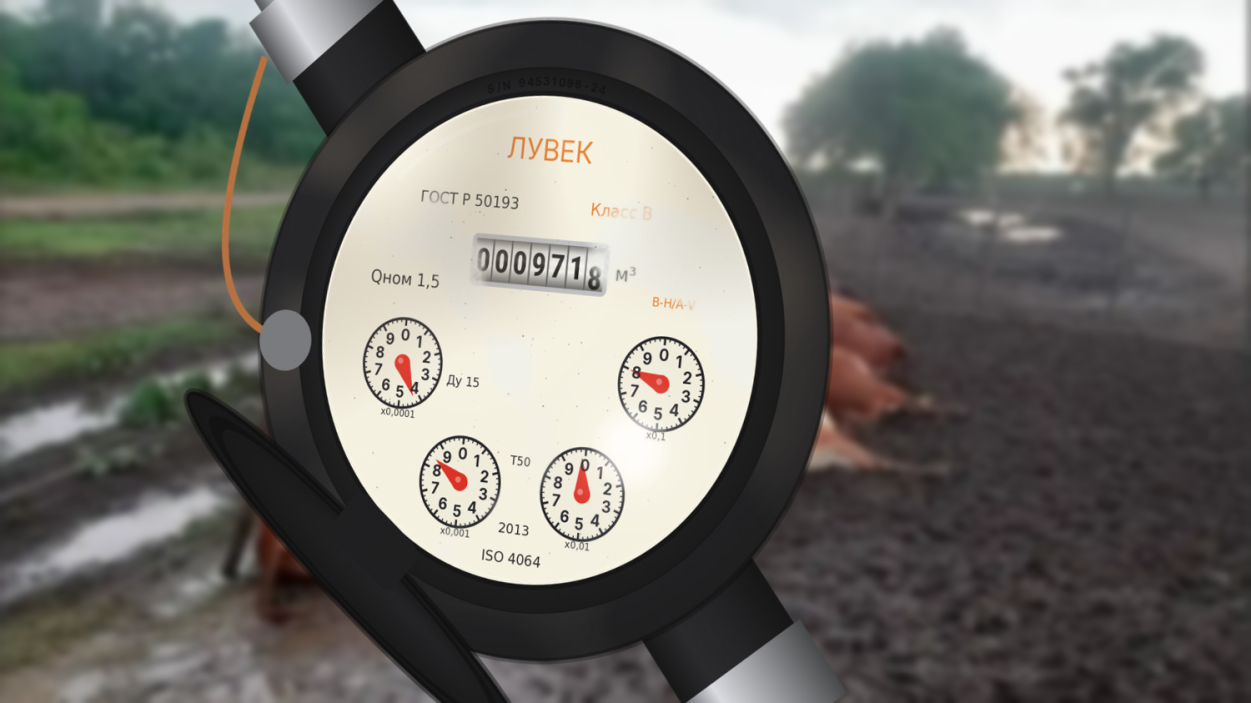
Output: m³ 9717.7984
